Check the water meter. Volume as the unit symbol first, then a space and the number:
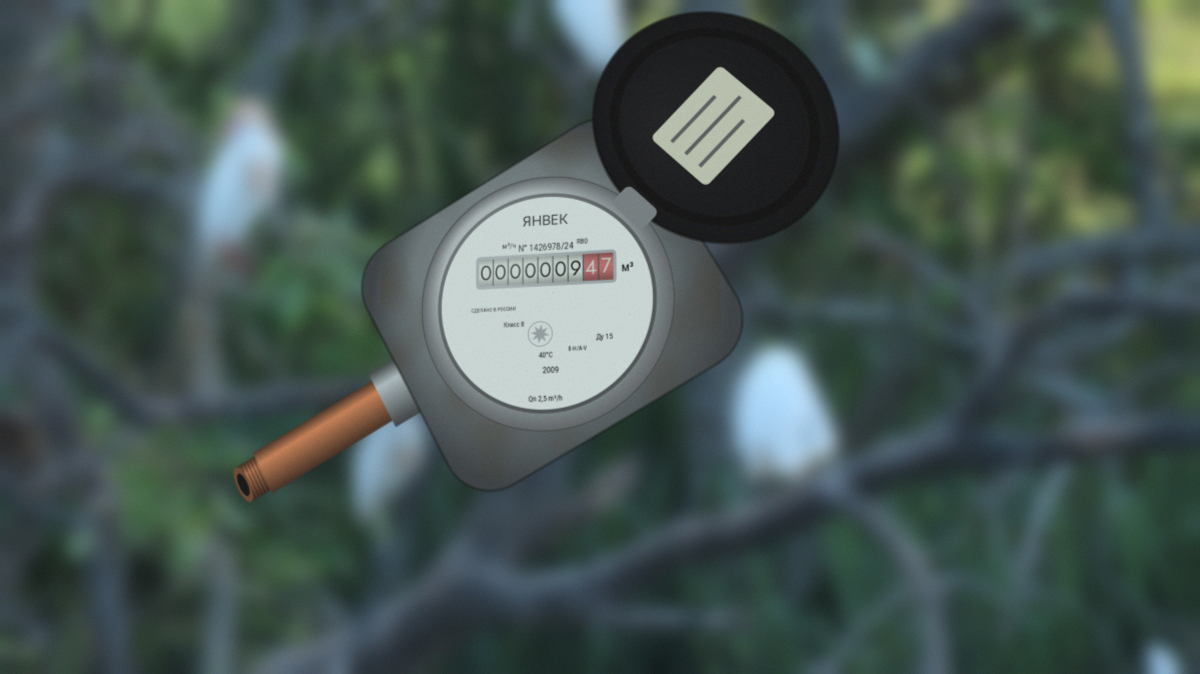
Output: m³ 9.47
